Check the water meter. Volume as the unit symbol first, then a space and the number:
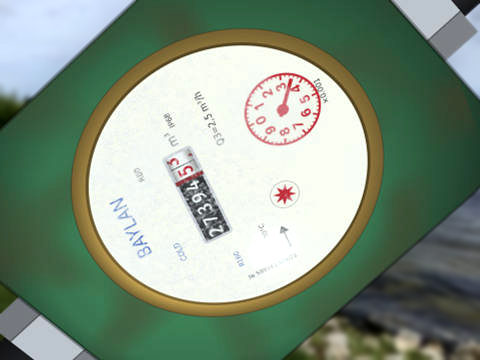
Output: m³ 27394.533
